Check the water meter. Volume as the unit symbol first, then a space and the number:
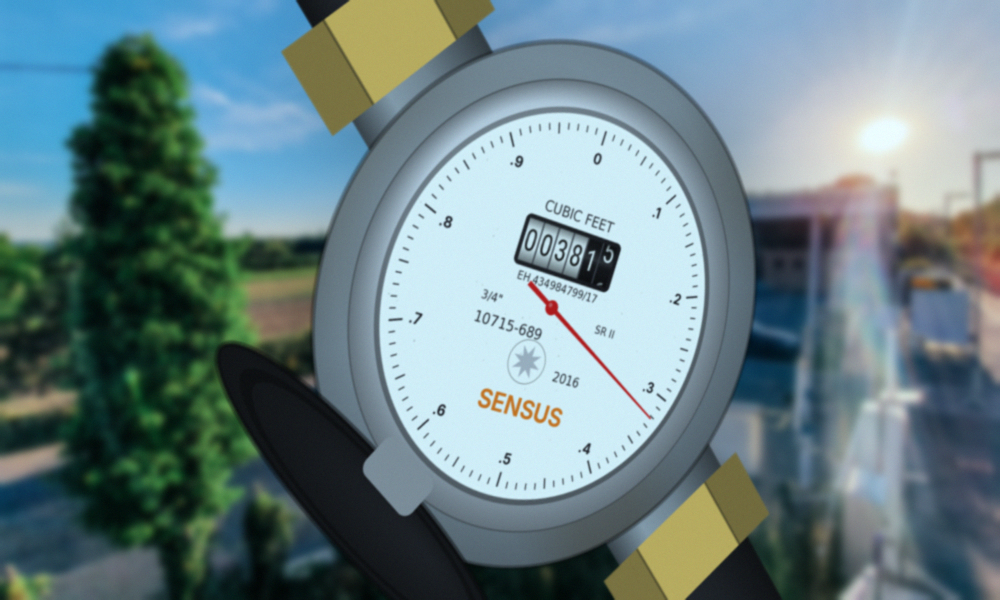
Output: ft³ 3815.32
